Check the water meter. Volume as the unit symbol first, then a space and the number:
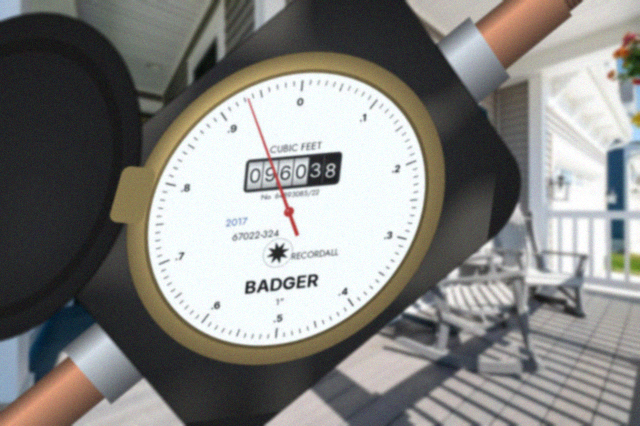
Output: ft³ 96037.93
